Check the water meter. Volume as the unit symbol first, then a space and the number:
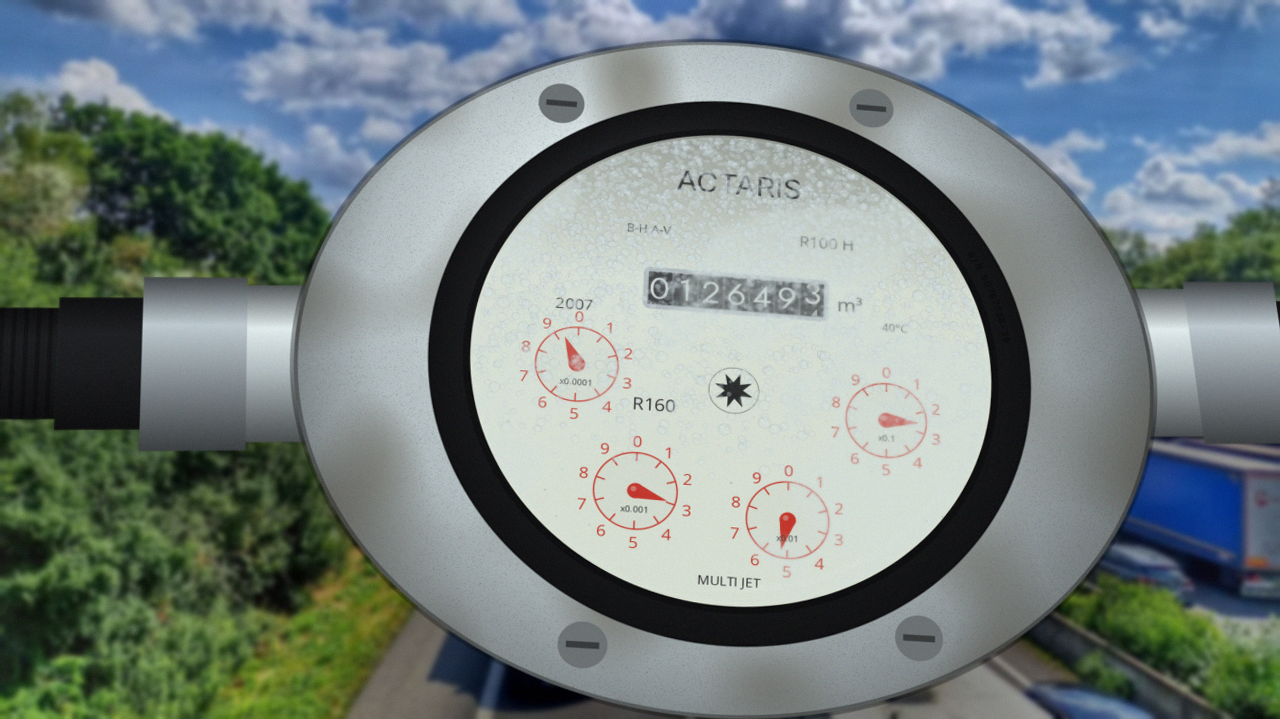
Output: m³ 126493.2529
